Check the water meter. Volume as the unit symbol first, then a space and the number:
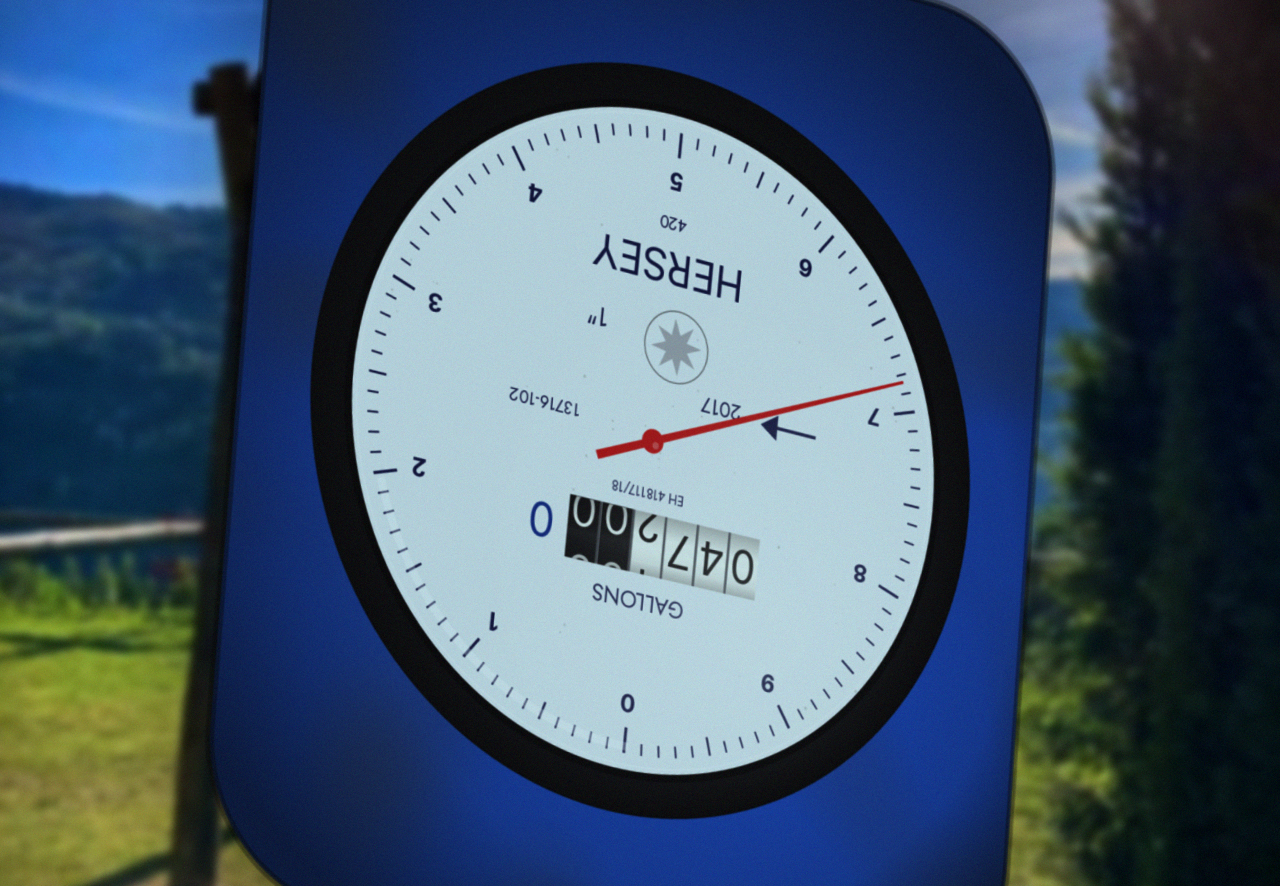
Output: gal 471996.8
